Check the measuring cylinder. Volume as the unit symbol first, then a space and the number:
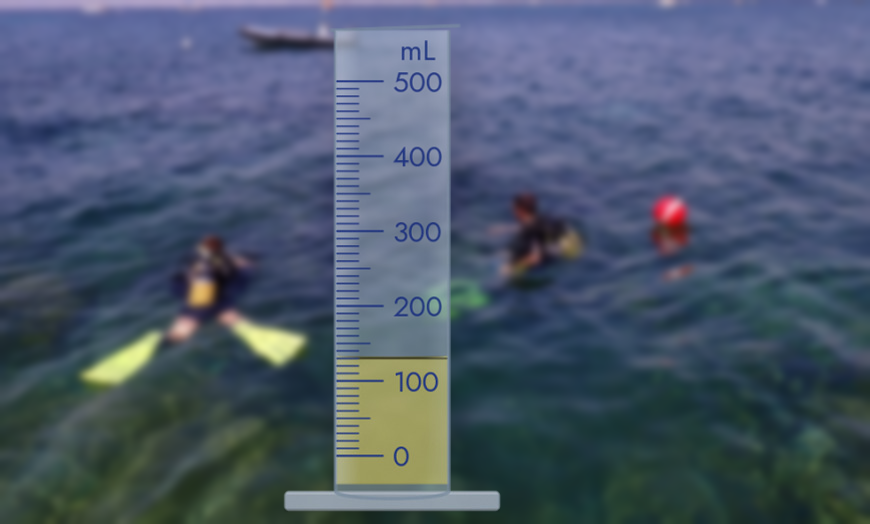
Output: mL 130
